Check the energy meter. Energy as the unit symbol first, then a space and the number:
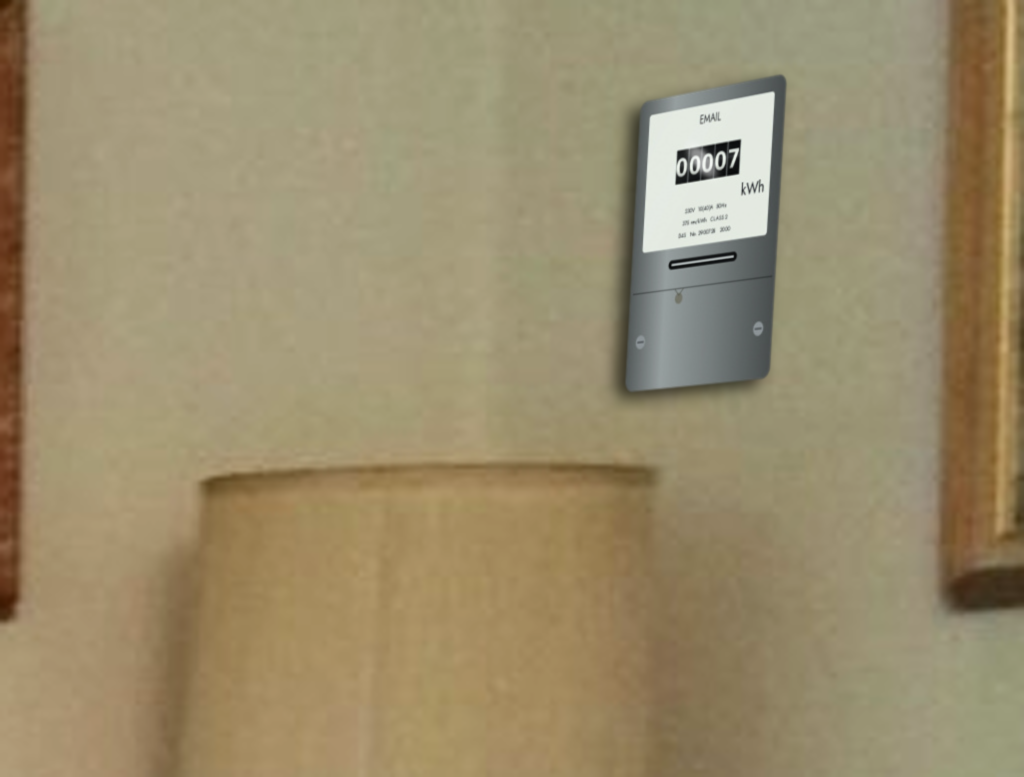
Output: kWh 7
